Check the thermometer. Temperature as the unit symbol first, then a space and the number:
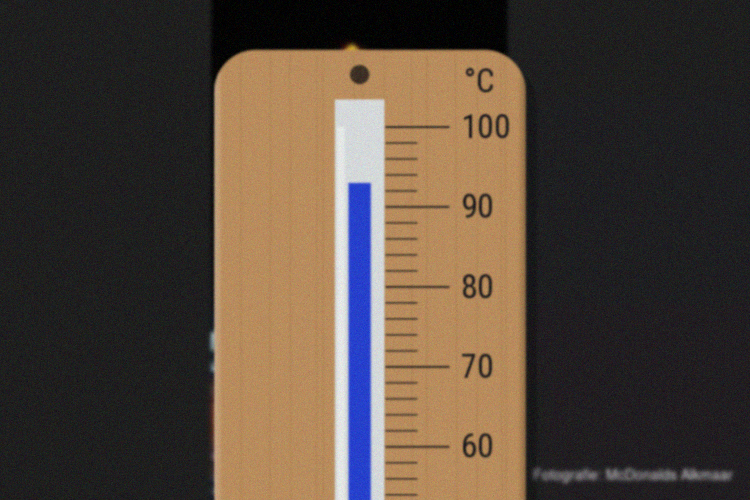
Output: °C 93
